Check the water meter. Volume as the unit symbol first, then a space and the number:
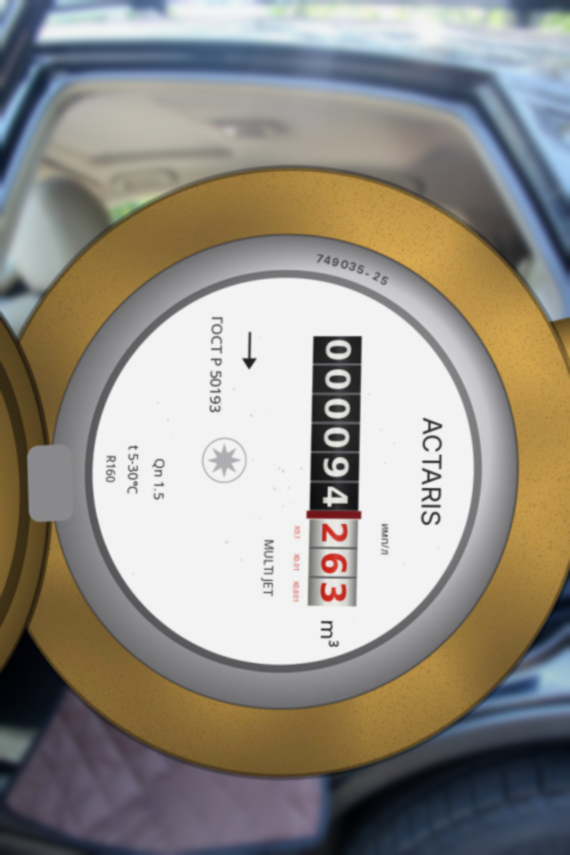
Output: m³ 94.263
